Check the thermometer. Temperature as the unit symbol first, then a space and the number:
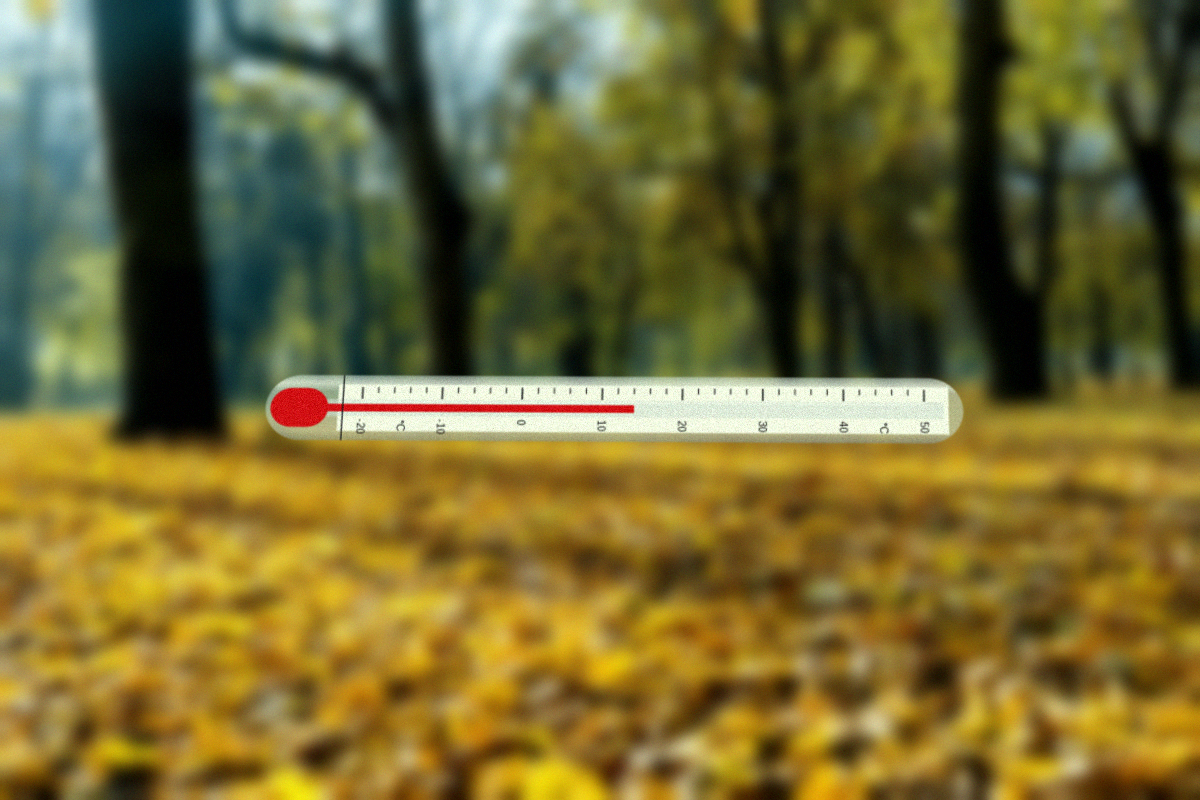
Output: °C 14
